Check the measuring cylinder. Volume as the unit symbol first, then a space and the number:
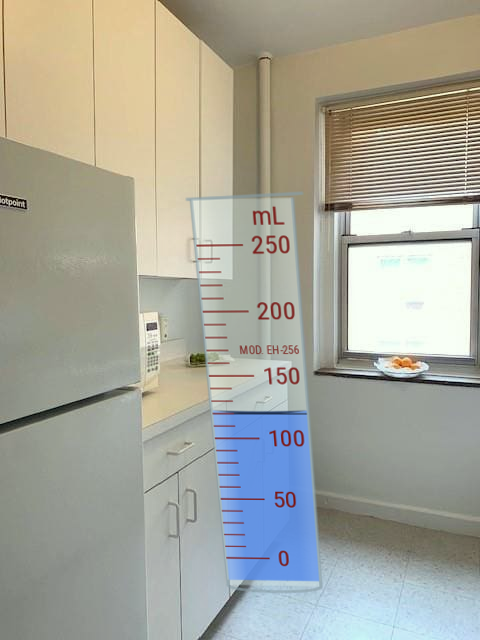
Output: mL 120
